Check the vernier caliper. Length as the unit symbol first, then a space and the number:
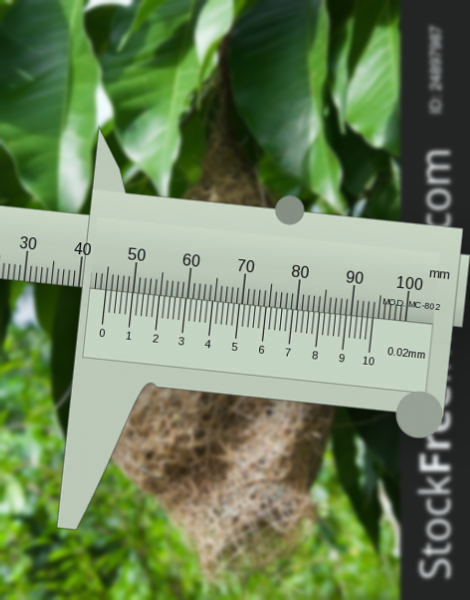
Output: mm 45.0
